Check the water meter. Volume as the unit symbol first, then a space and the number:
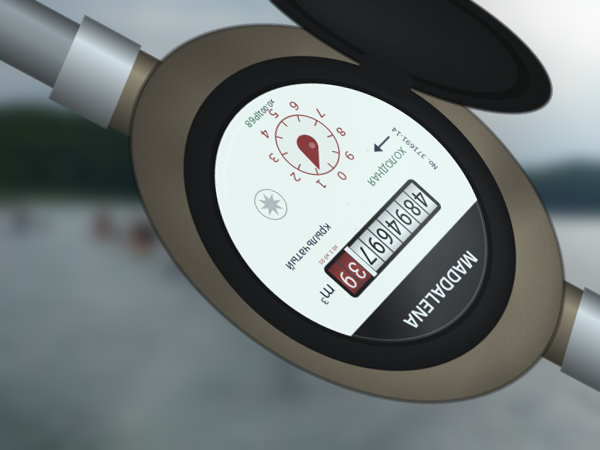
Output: m³ 4894697.390
